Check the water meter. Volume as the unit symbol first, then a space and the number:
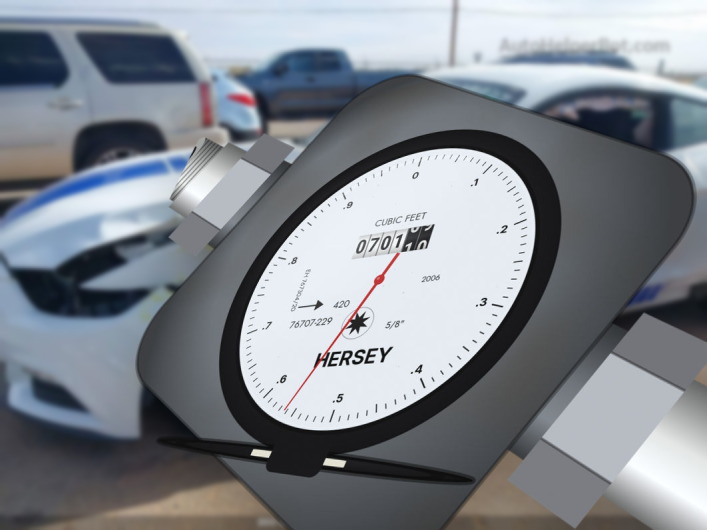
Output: ft³ 70109.56
